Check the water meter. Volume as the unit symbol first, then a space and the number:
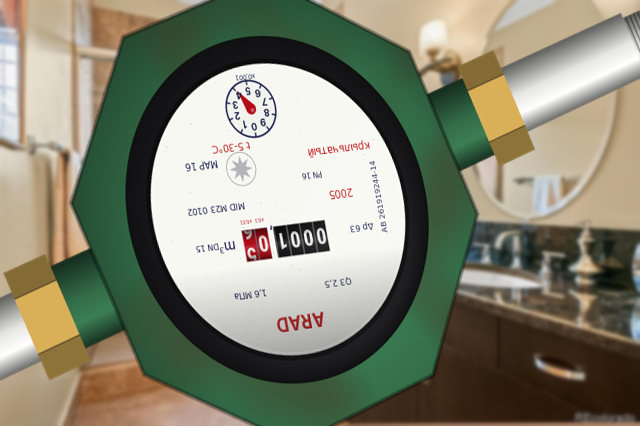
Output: m³ 1.054
